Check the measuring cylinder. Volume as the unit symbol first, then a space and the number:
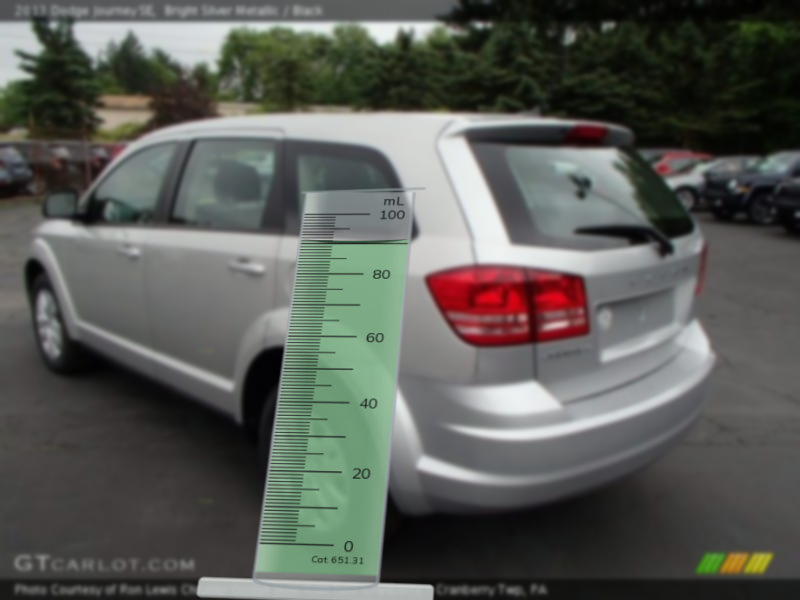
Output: mL 90
